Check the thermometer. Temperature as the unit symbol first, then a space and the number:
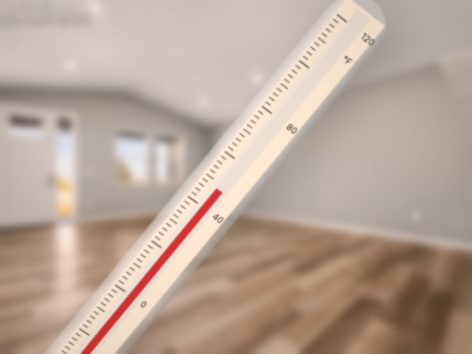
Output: °F 48
